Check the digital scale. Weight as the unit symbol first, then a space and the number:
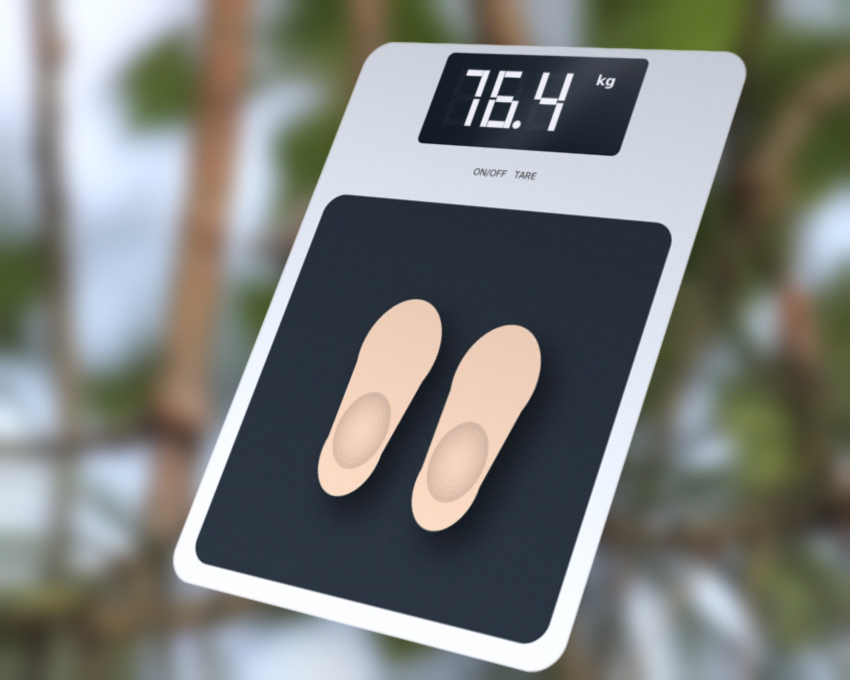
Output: kg 76.4
